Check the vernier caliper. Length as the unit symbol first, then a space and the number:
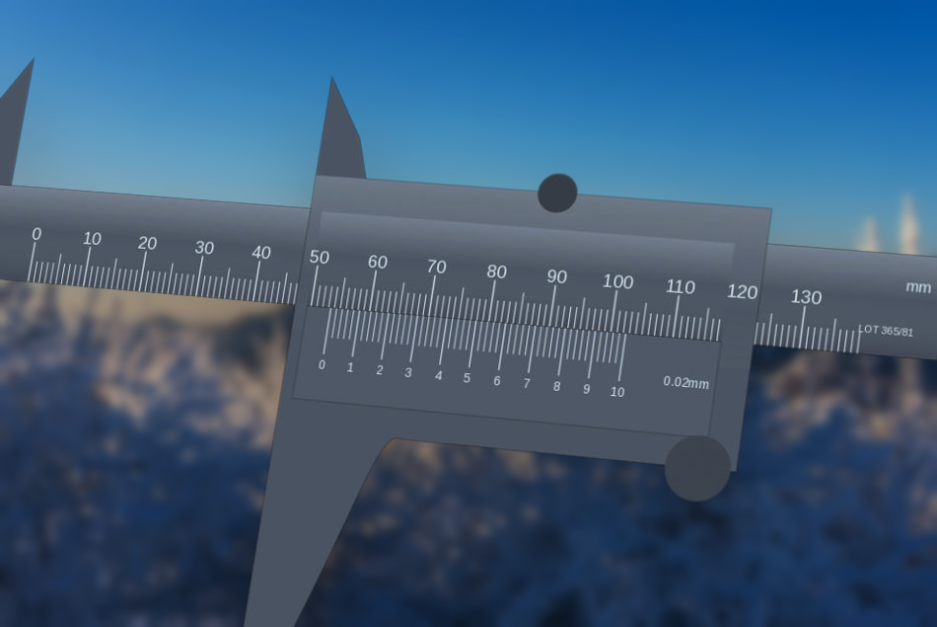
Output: mm 53.4
